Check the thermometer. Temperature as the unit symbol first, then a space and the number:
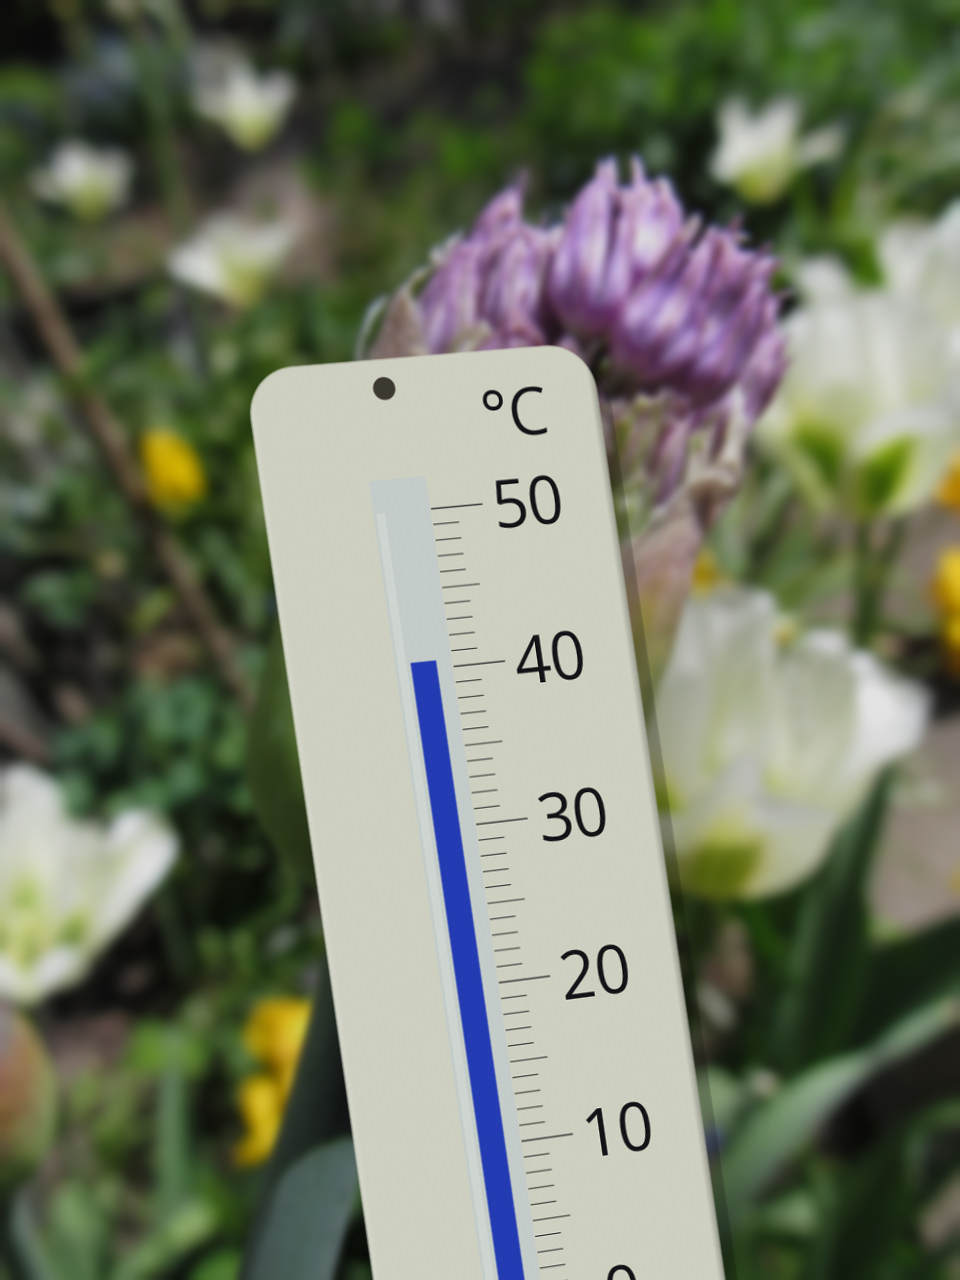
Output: °C 40.5
